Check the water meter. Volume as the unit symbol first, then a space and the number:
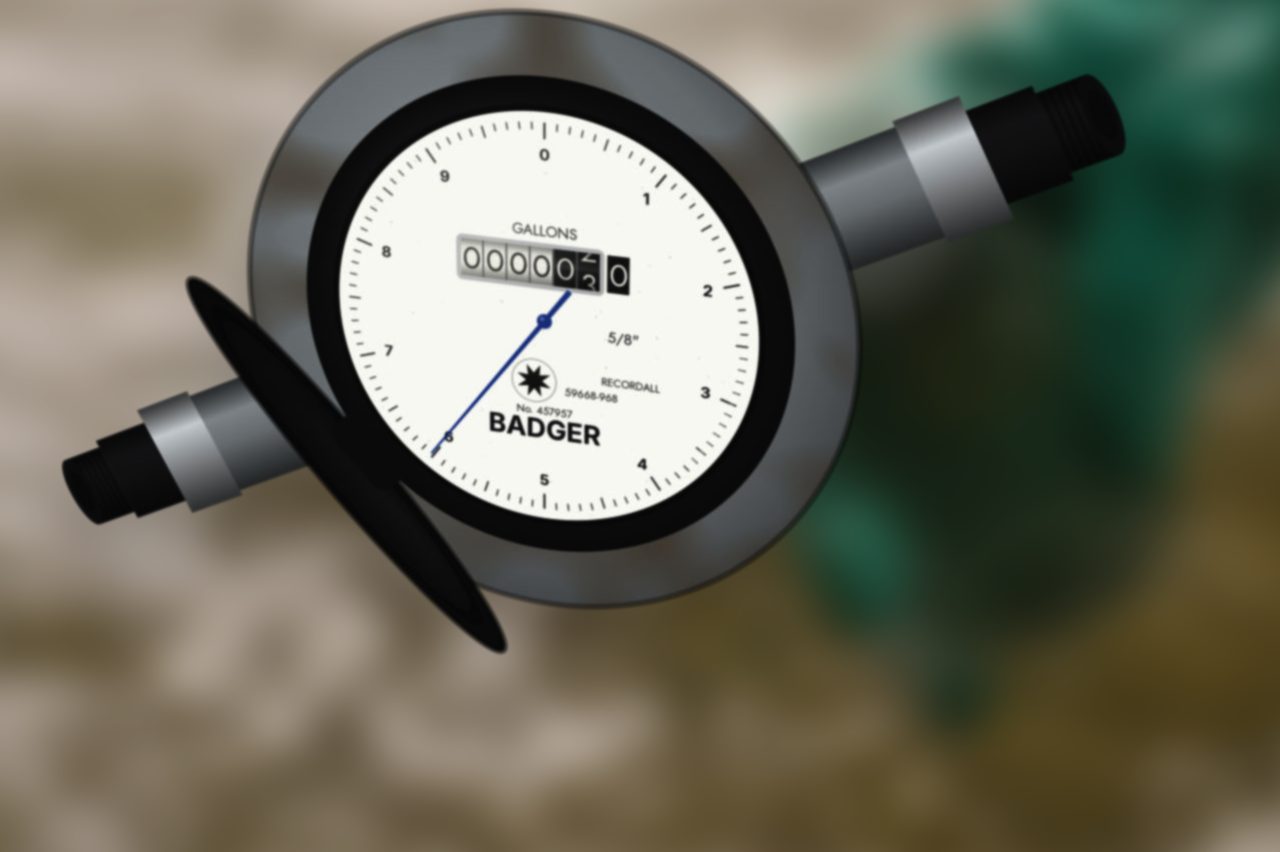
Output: gal 26.0
